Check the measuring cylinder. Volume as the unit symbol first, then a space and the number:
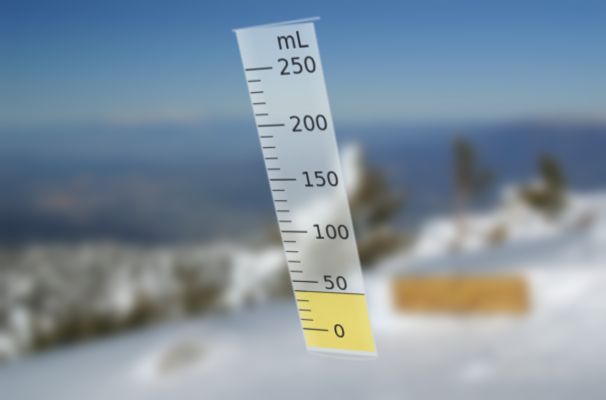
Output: mL 40
